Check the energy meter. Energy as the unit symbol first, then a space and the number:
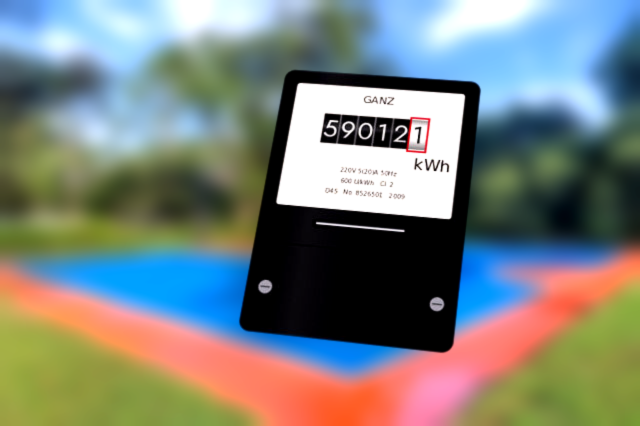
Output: kWh 59012.1
